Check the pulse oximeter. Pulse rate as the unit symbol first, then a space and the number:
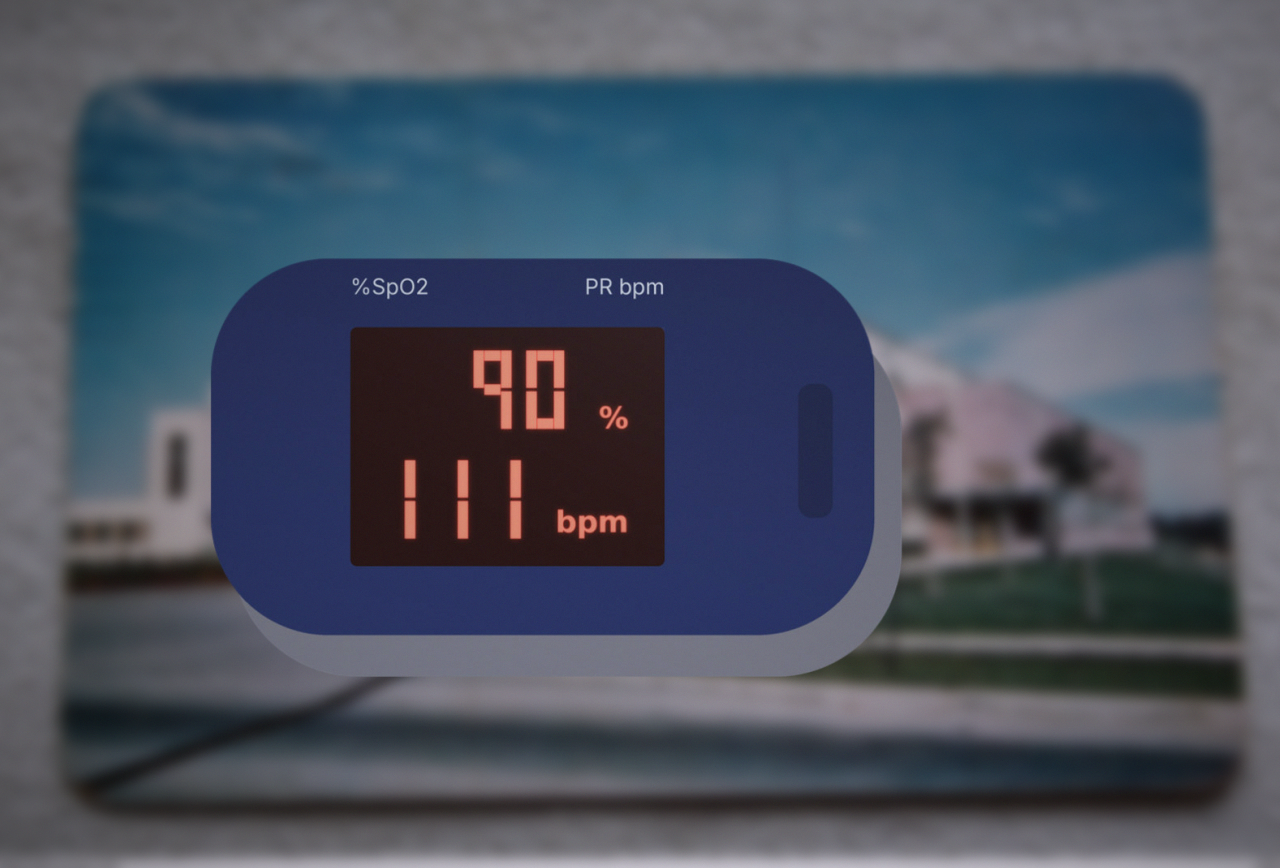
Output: bpm 111
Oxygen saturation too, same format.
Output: % 90
